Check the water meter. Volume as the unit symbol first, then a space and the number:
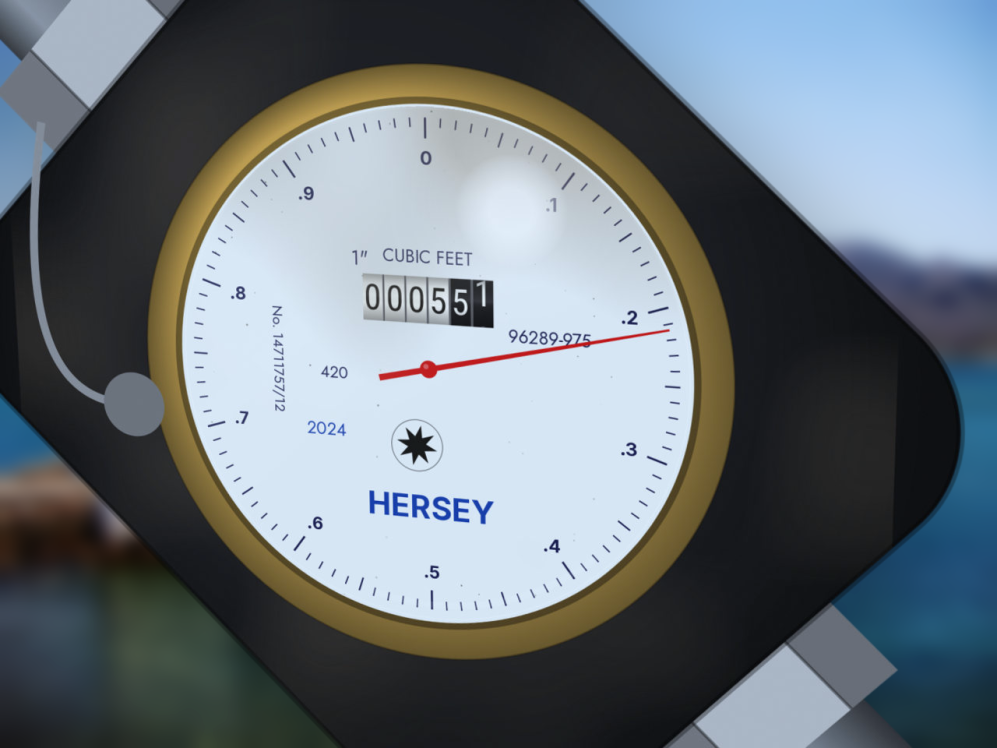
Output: ft³ 551.21
